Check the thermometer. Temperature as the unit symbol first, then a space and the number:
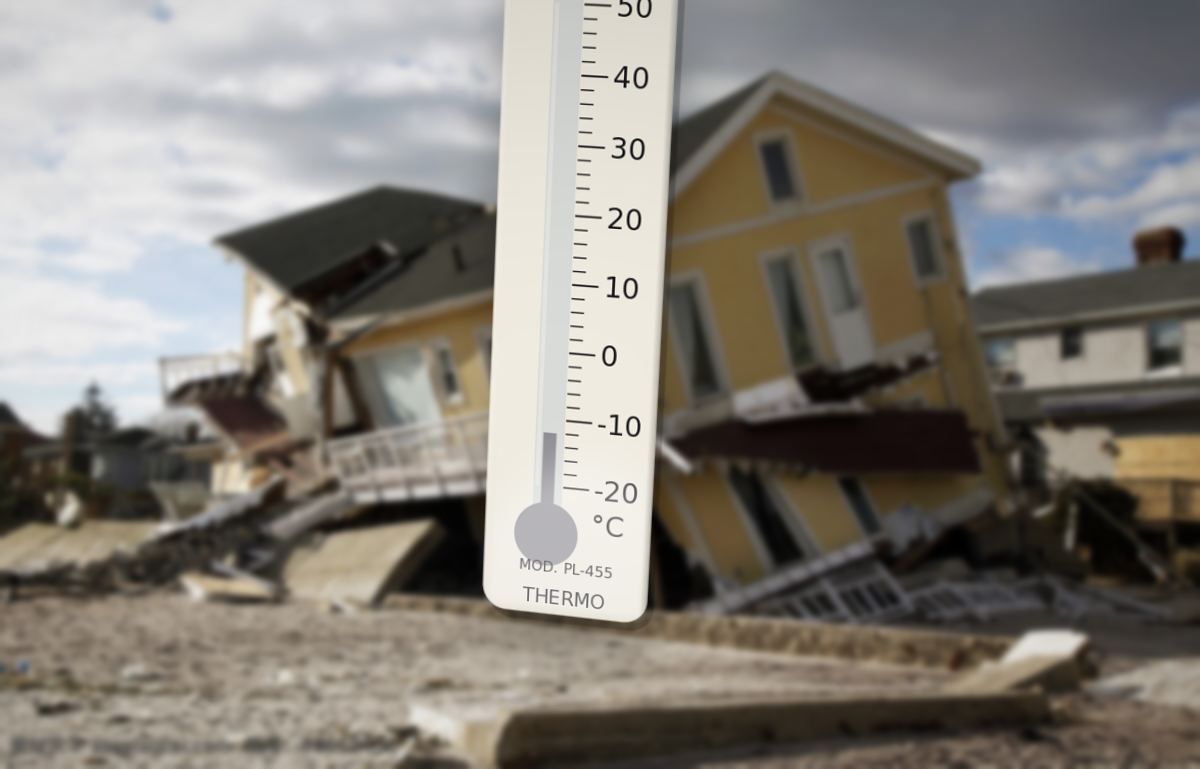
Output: °C -12
